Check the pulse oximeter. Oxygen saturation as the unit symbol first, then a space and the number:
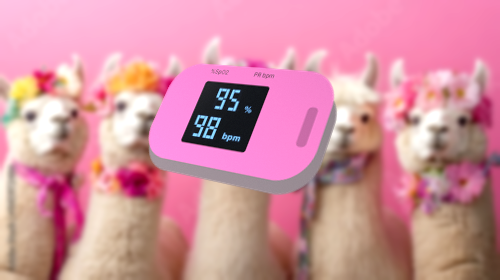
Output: % 95
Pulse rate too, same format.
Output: bpm 98
